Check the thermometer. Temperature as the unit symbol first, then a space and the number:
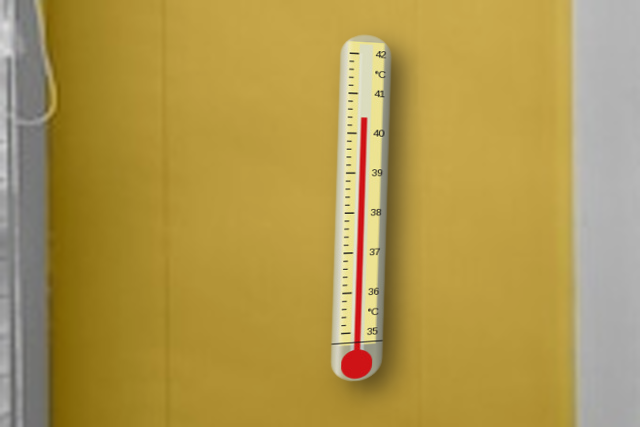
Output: °C 40.4
